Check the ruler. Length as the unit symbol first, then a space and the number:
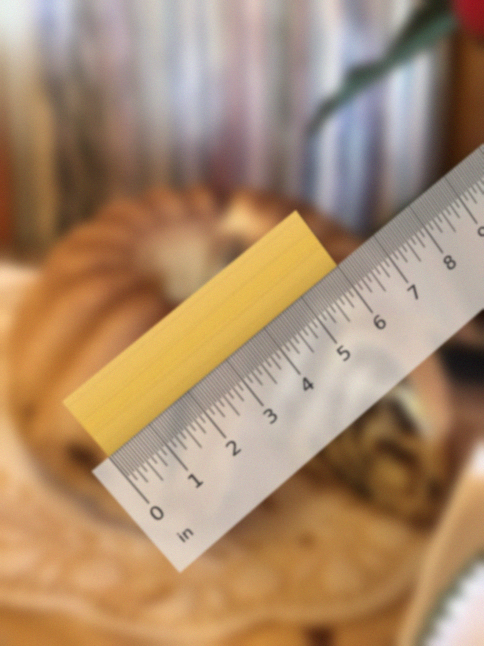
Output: in 6
